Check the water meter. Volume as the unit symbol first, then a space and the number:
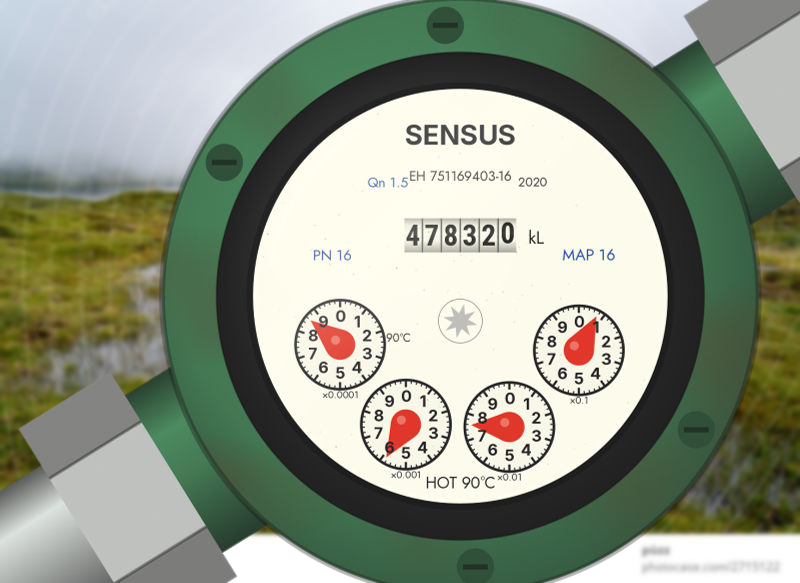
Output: kL 478320.0758
